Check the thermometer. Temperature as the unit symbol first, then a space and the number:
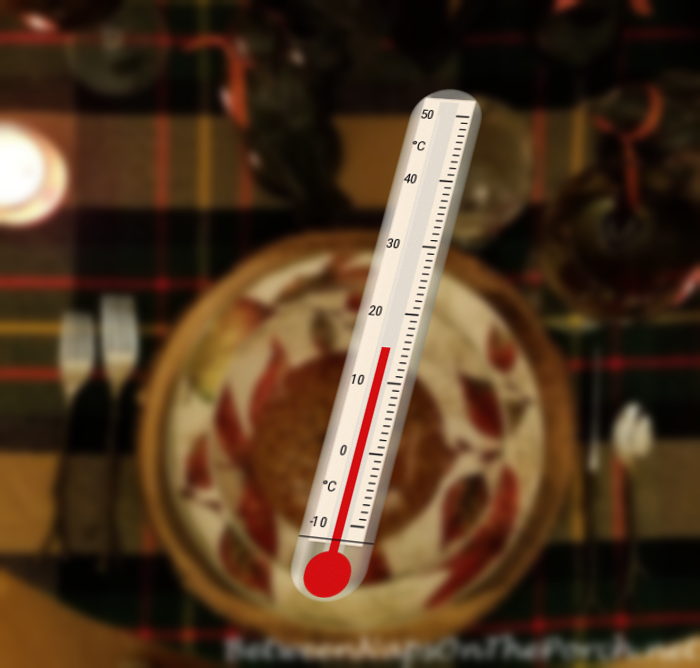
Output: °C 15
